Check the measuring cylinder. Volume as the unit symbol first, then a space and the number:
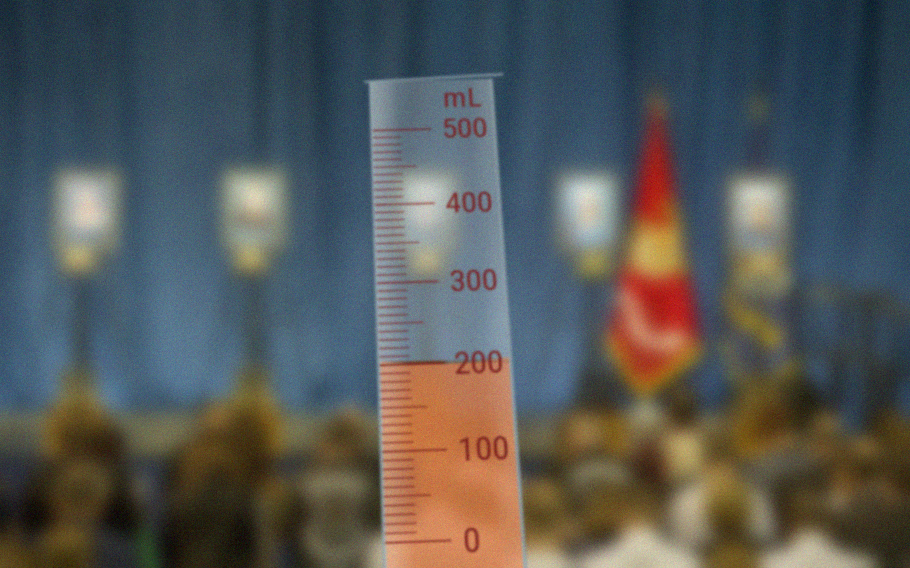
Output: mL 200
